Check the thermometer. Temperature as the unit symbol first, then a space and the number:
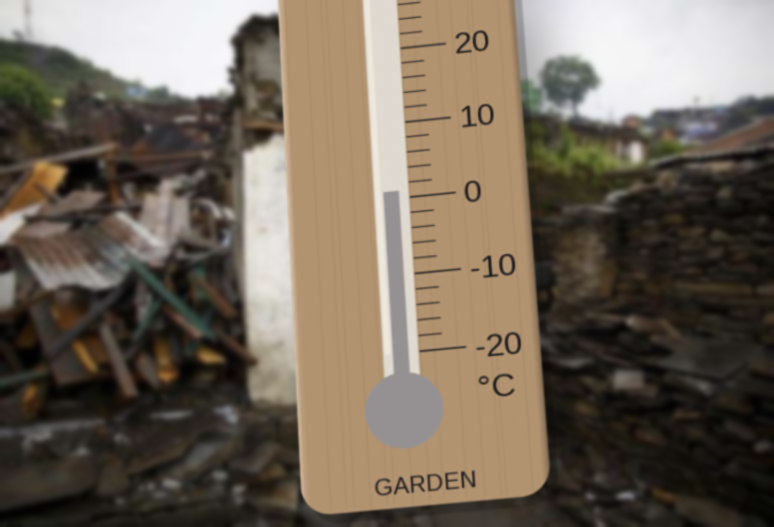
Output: °C 1
